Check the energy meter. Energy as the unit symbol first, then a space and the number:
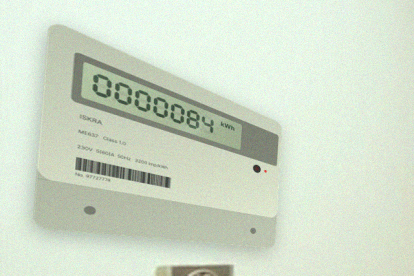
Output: kWh 84
